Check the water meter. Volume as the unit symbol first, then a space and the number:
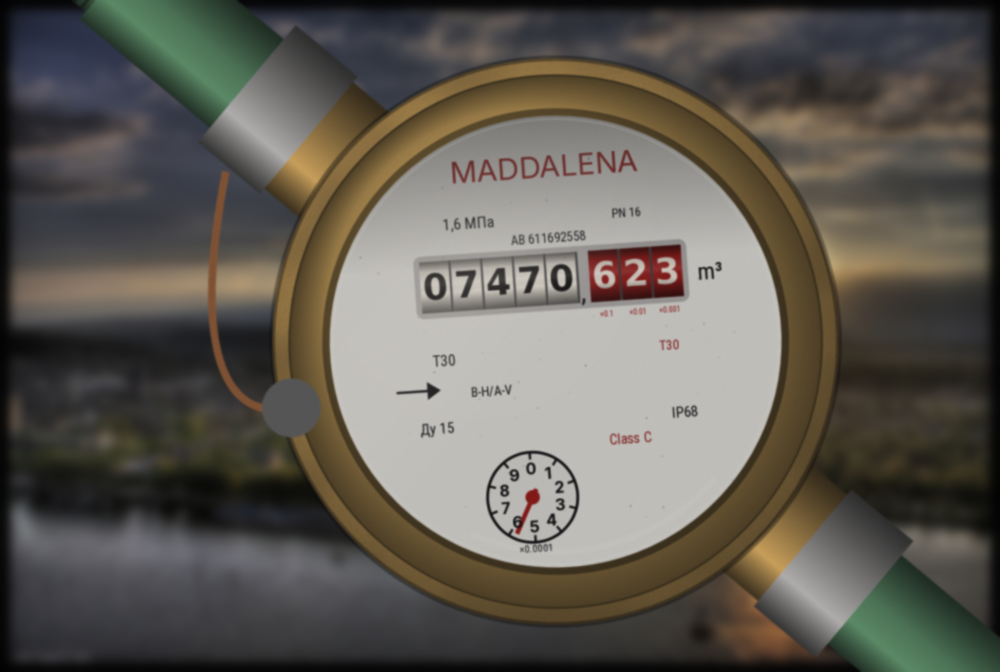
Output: m³ 7470.6235
